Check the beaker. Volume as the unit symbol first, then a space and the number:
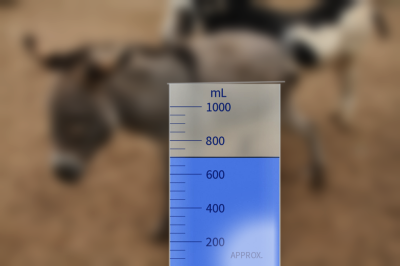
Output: mL 700
